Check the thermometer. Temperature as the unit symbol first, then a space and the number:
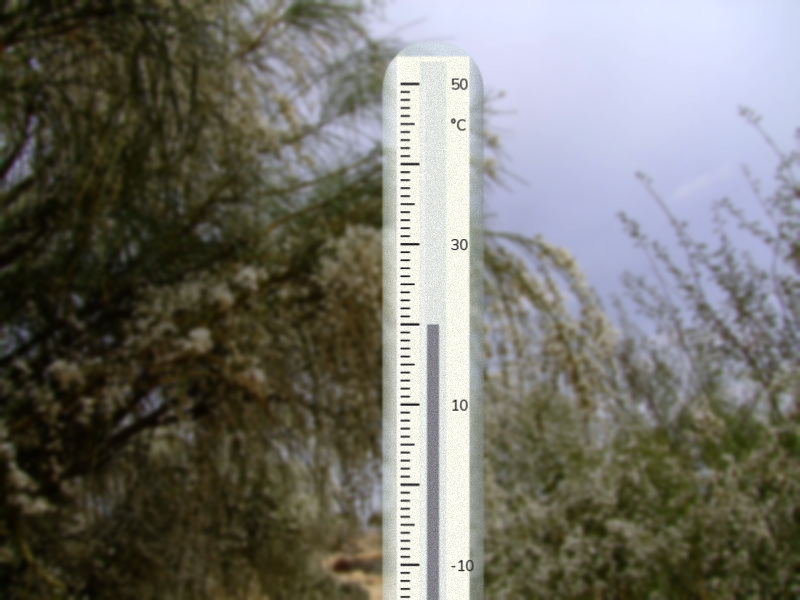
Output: °C 20
